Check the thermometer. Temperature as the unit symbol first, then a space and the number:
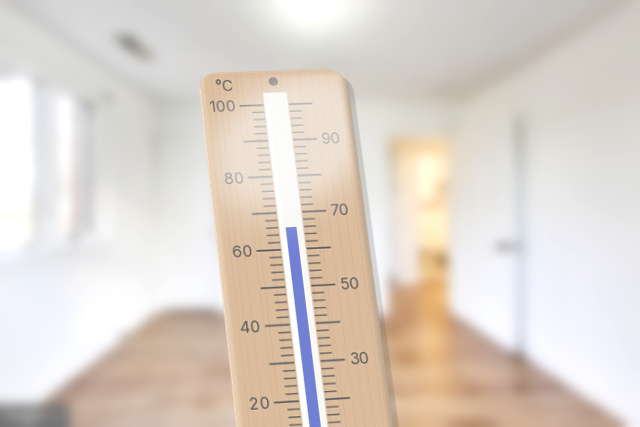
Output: °C 66
